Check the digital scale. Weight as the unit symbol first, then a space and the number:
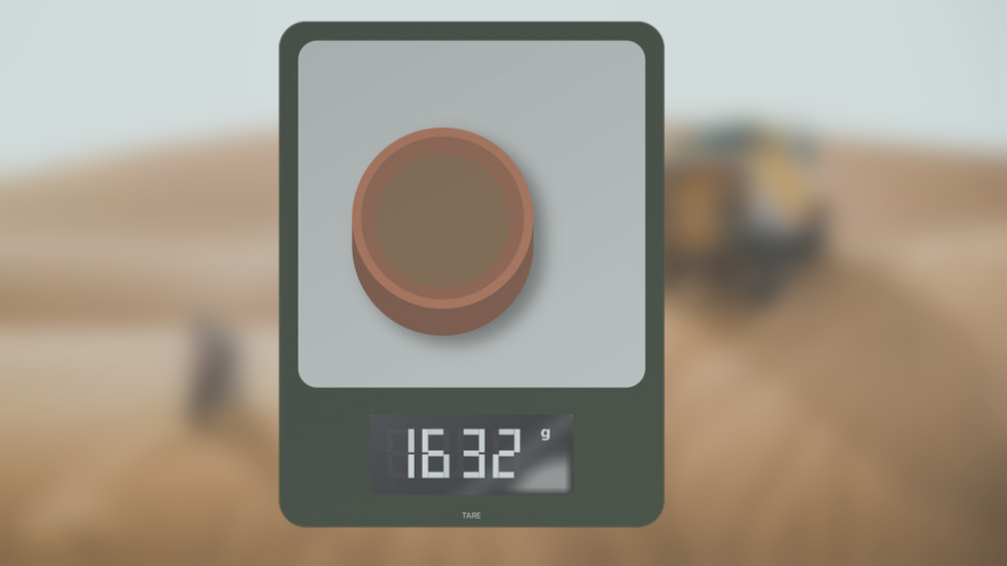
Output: g 1632
